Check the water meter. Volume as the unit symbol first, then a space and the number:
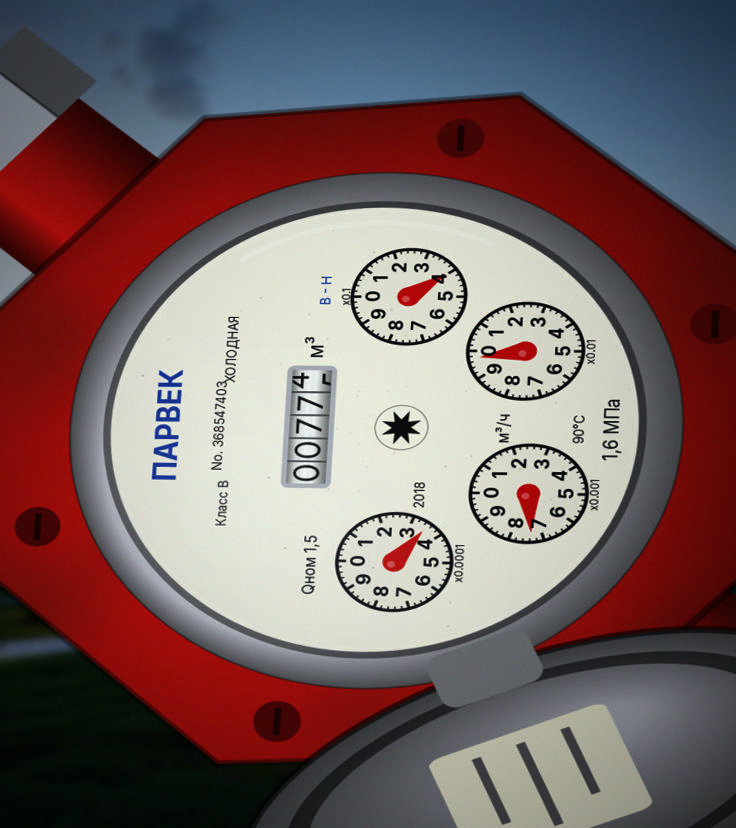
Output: m³ 774.3973
